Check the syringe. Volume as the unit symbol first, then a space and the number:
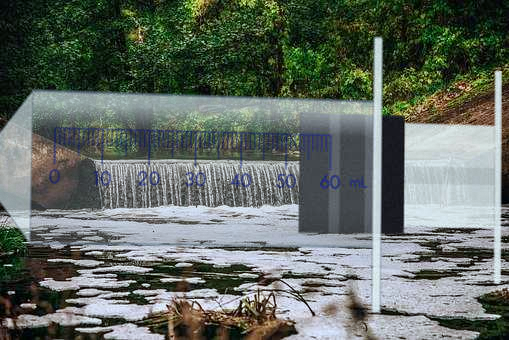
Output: mL 53
